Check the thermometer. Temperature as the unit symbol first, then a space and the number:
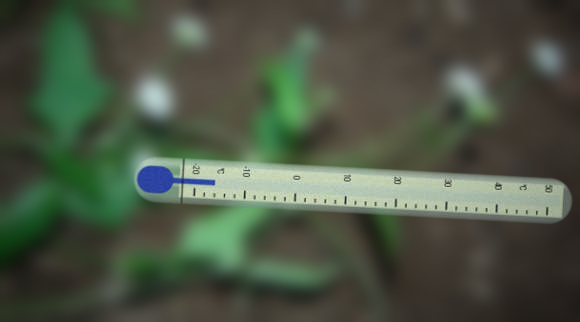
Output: °C -16
